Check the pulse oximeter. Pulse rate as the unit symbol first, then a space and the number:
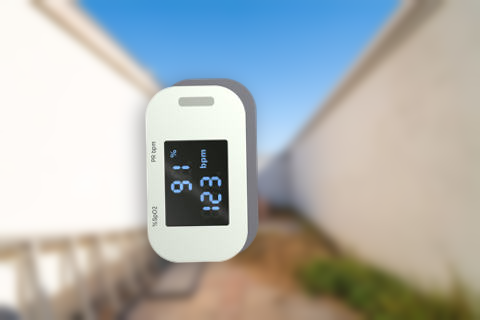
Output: bpm 123
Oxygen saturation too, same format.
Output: % 91
